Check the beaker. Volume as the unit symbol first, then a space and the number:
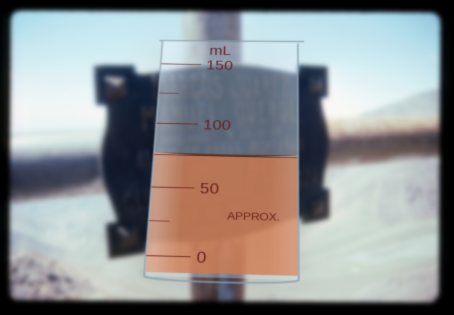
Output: mL 75
